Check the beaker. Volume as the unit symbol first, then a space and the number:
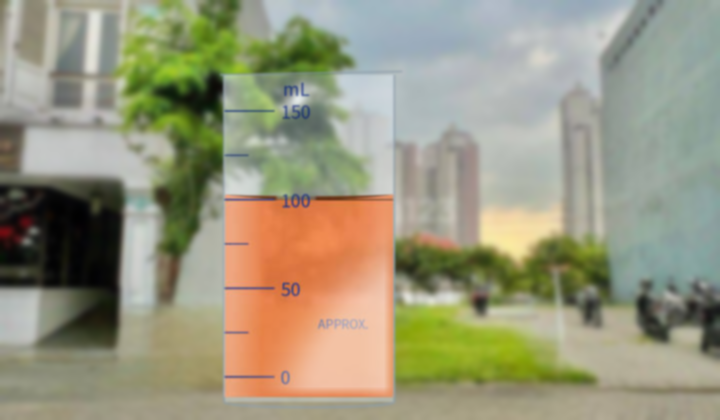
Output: mL 100
